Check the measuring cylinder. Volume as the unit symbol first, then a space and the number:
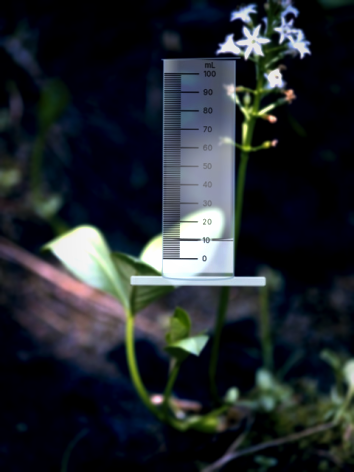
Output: mL 10
